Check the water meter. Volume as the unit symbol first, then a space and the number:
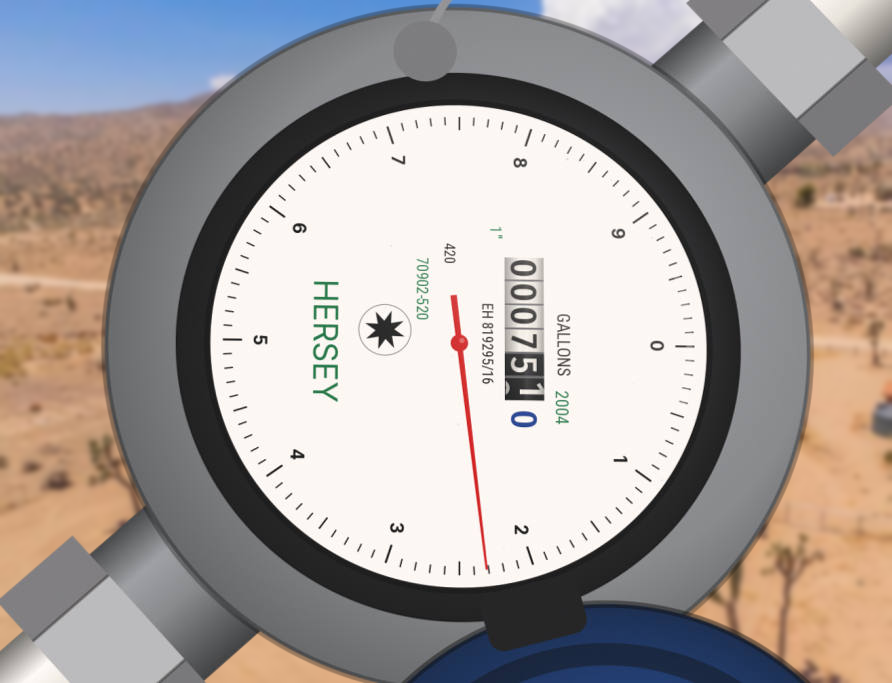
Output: gal 7512.3
